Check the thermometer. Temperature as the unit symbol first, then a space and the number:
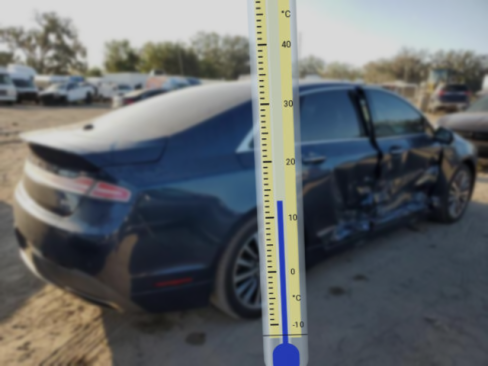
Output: °C 13
